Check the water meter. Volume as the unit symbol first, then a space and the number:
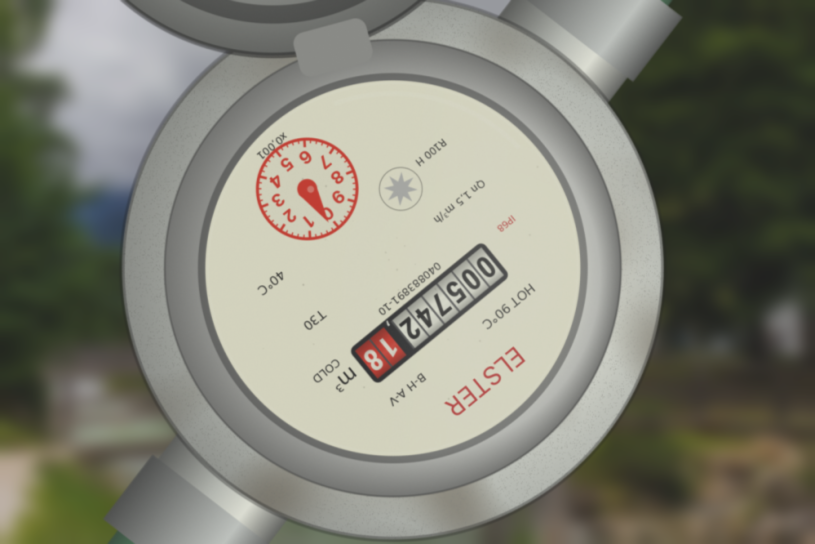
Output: m³ 5742.180
